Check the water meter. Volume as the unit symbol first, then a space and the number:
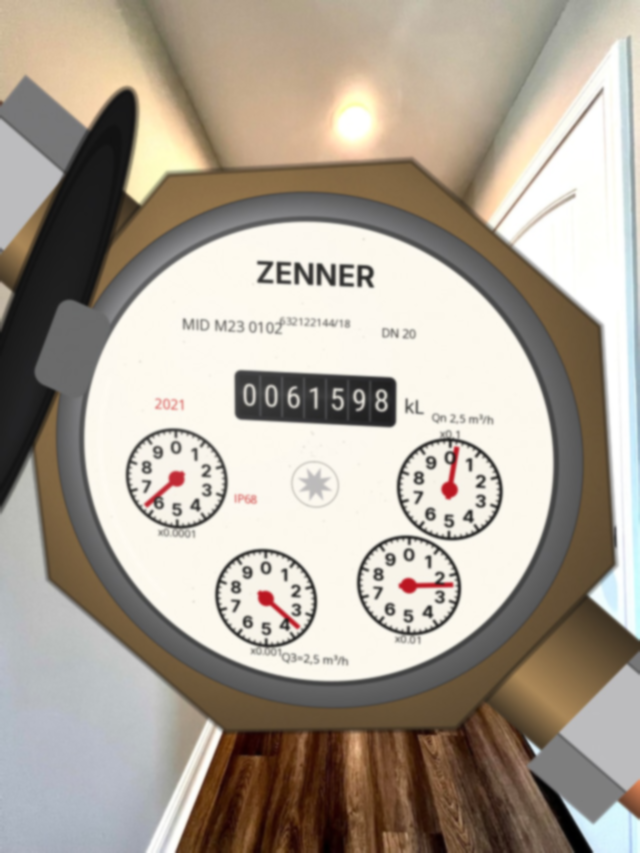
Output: kL 61598.0236
